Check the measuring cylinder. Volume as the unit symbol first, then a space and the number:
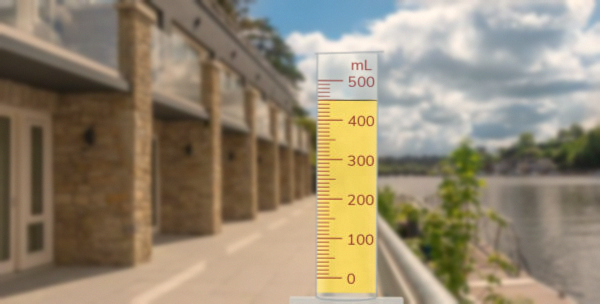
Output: mL 450
